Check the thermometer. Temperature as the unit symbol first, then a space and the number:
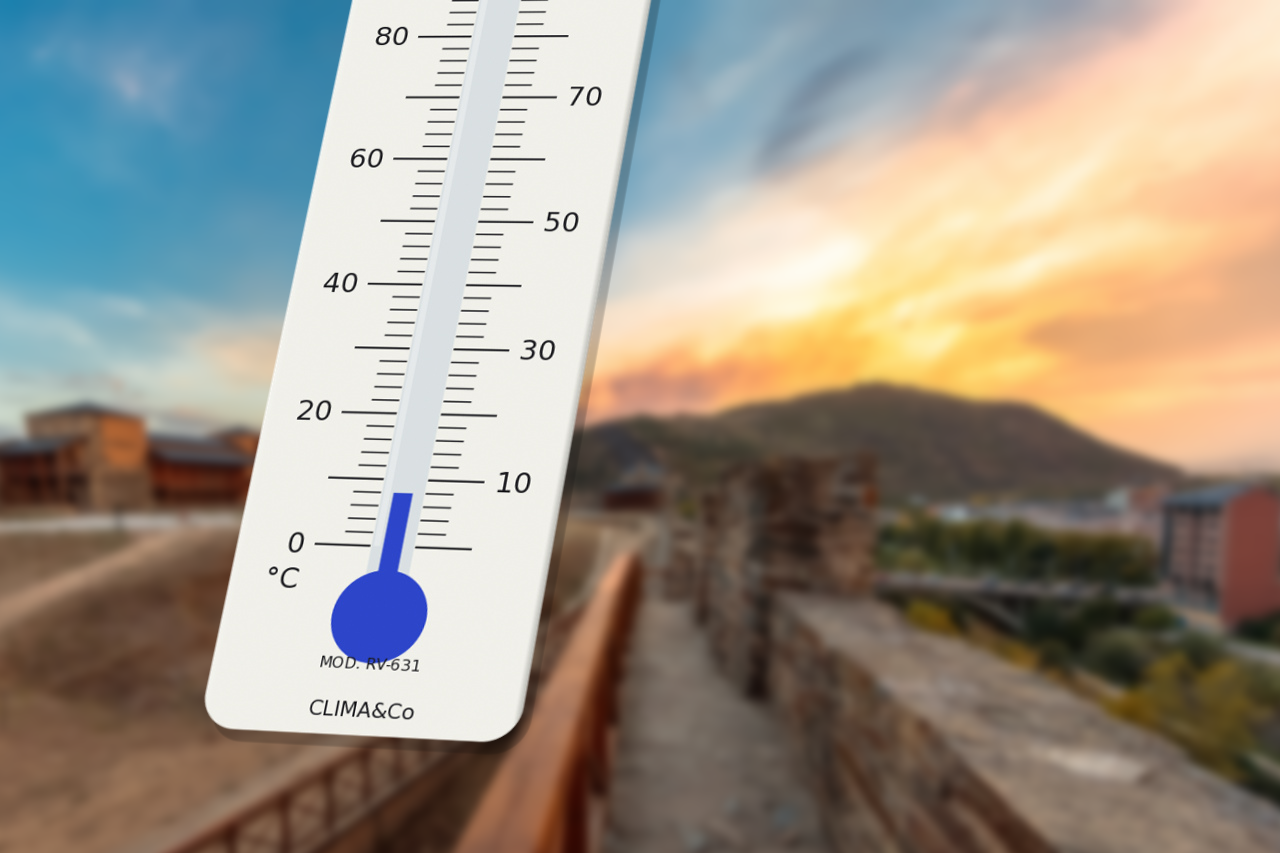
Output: °C 8
